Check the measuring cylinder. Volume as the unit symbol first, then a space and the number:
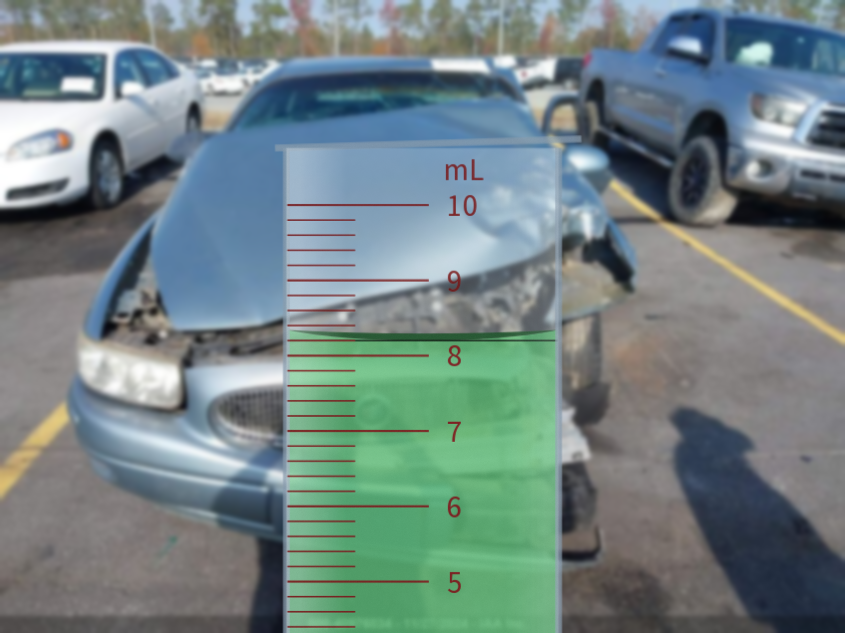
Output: mL 8.2
